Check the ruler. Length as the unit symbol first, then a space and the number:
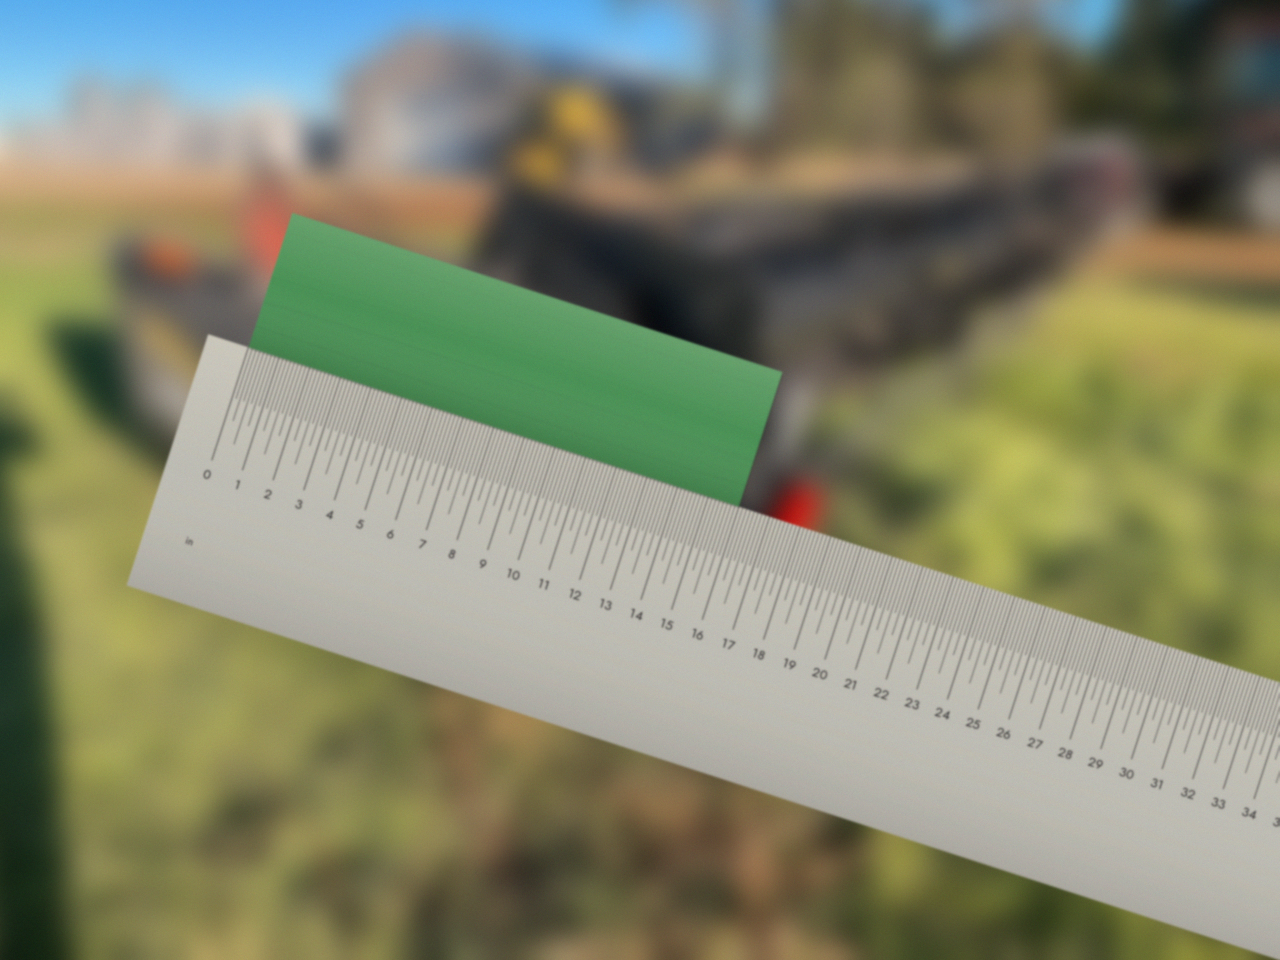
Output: in 16
